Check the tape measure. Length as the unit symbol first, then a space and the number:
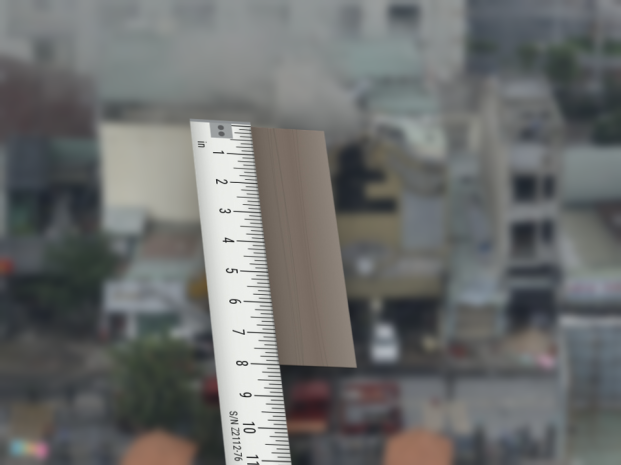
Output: in 8
